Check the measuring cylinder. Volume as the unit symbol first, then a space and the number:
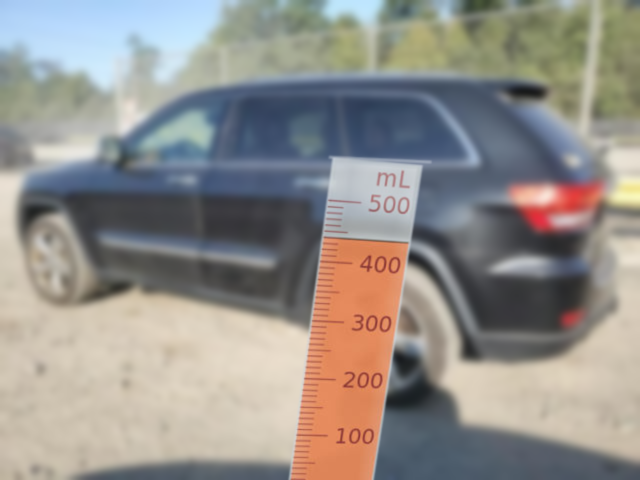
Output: mL 440
